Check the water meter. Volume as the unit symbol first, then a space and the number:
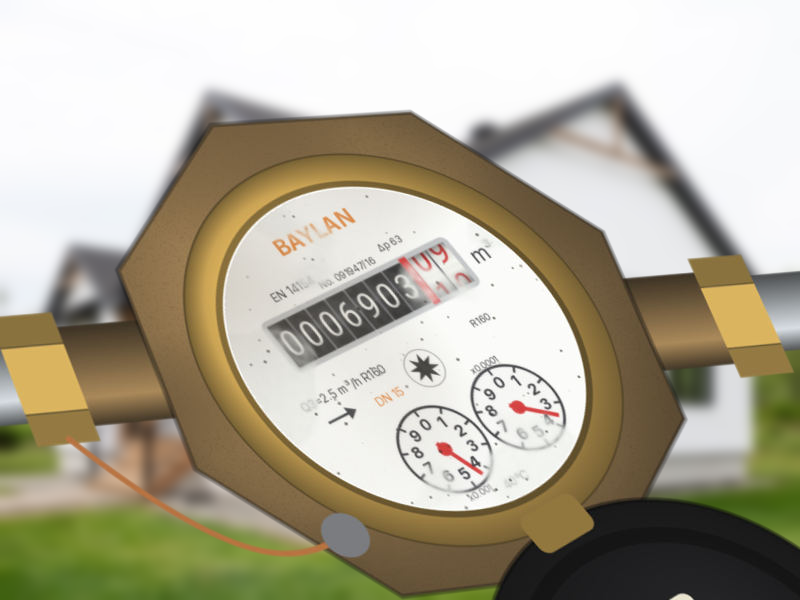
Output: m³ 6903.0943
